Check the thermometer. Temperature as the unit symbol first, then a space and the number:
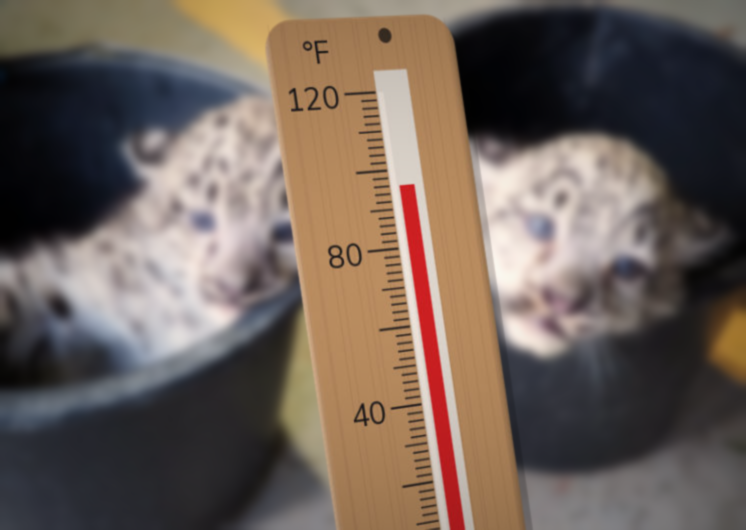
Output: °F 96
